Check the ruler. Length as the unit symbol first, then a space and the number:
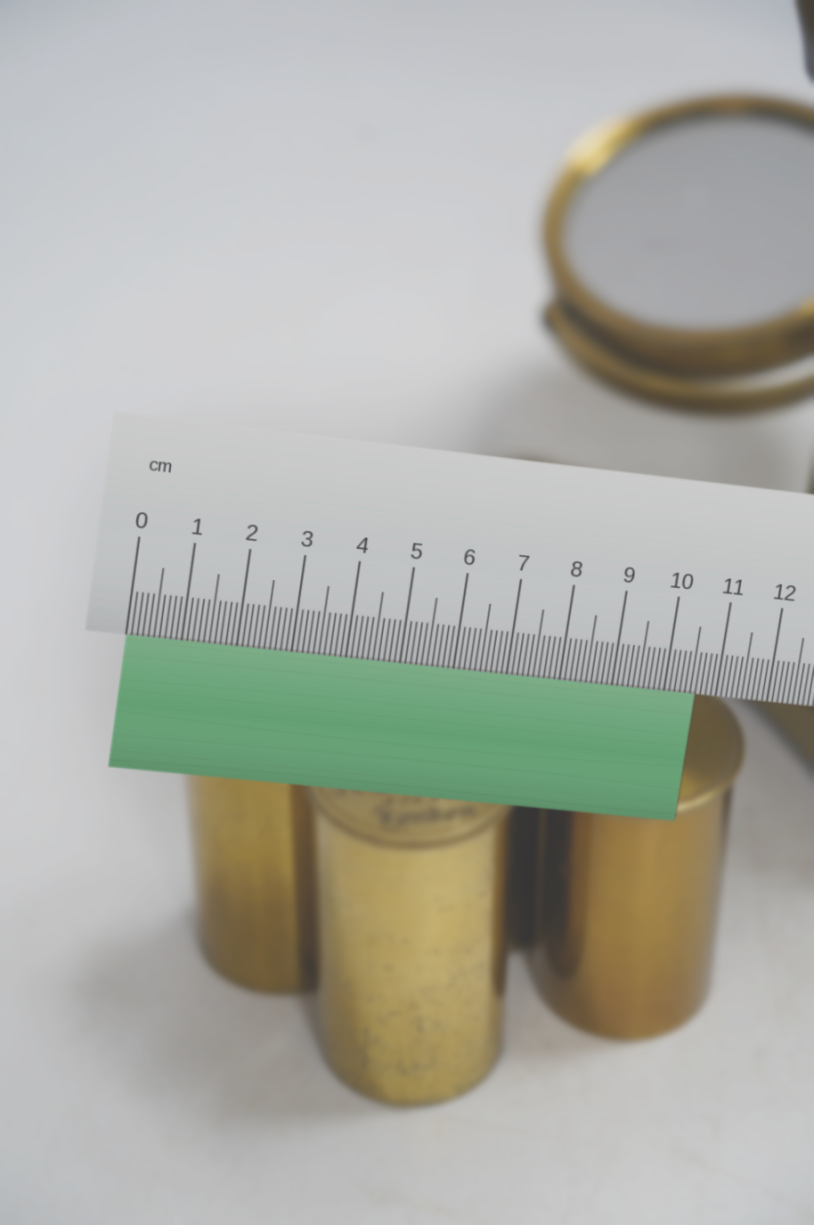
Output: cm 10.6
